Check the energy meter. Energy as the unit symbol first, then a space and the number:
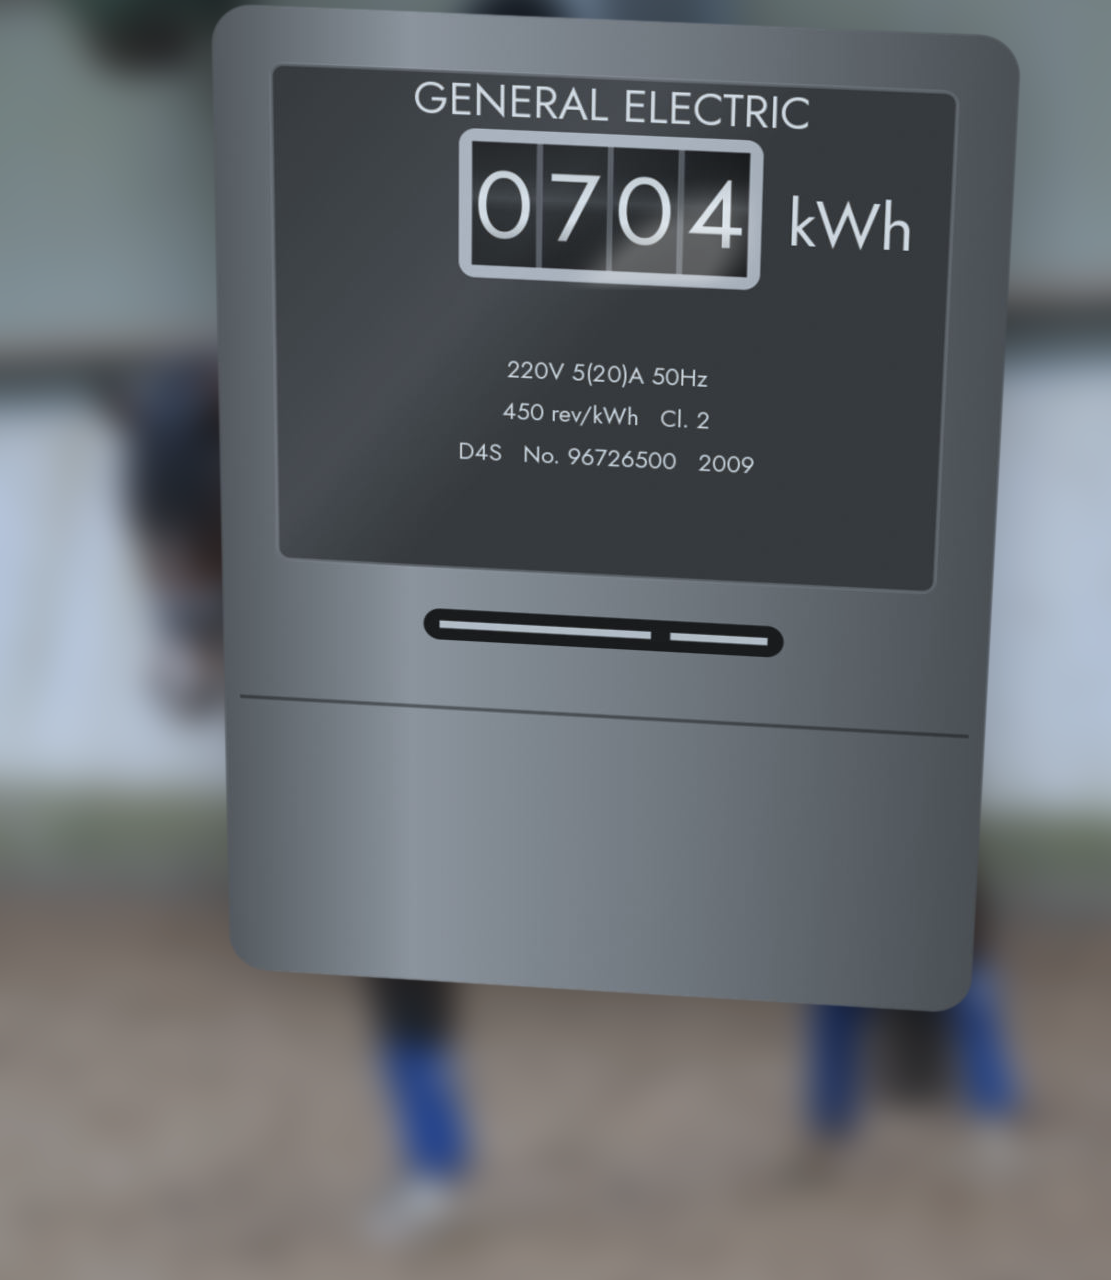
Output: kWh 704
